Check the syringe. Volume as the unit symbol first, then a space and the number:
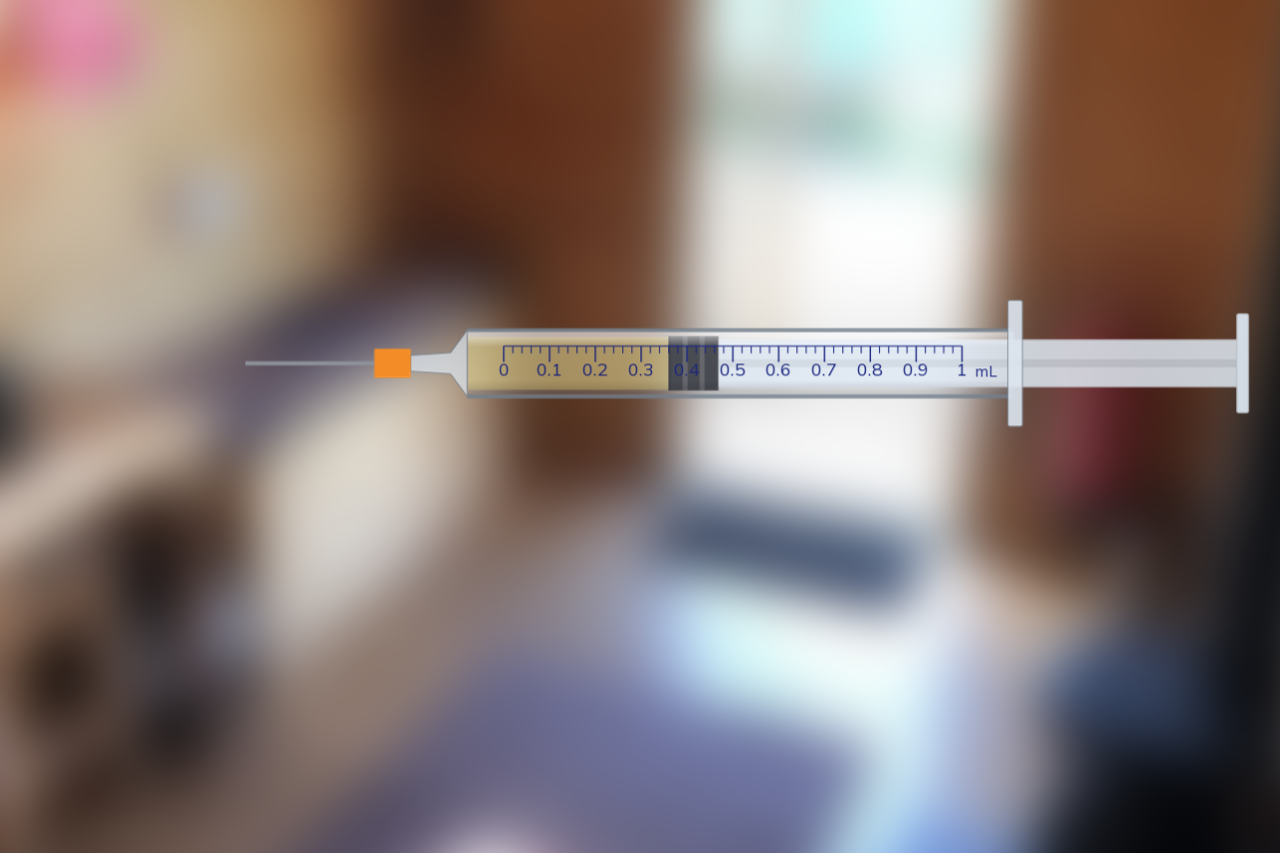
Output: mL 0.36
